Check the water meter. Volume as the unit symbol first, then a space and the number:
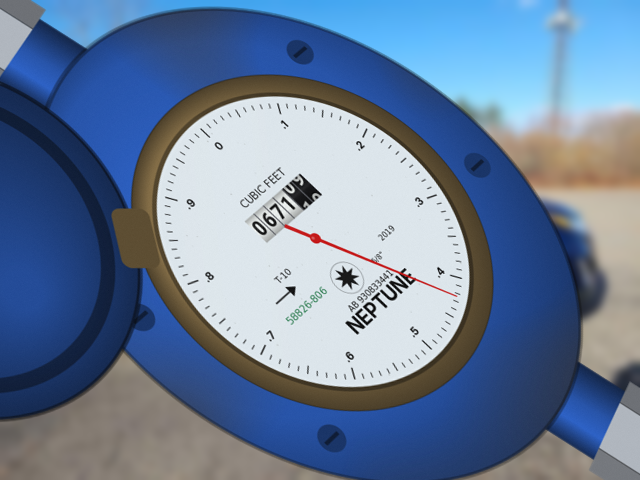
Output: ft³ 67109.42
